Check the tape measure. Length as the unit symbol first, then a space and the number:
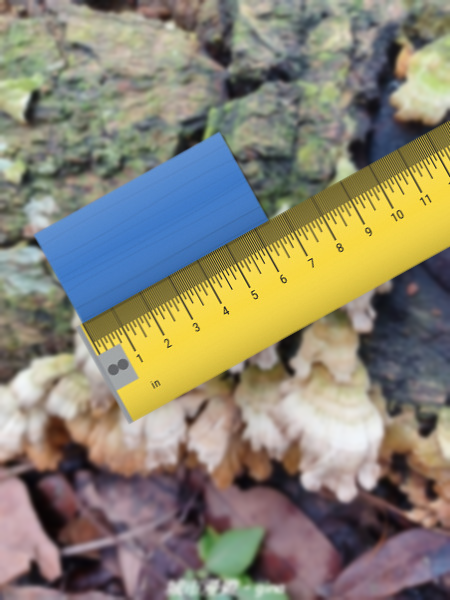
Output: in 6.5
